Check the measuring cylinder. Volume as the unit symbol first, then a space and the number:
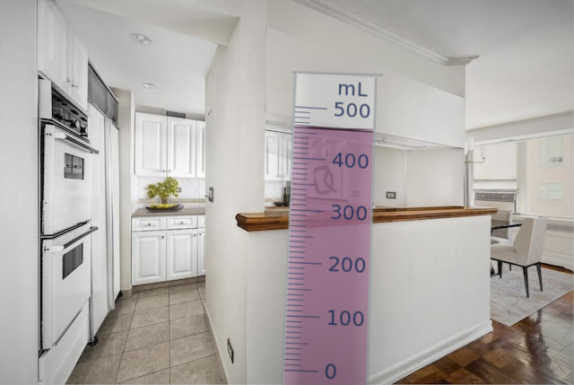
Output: mL 460
